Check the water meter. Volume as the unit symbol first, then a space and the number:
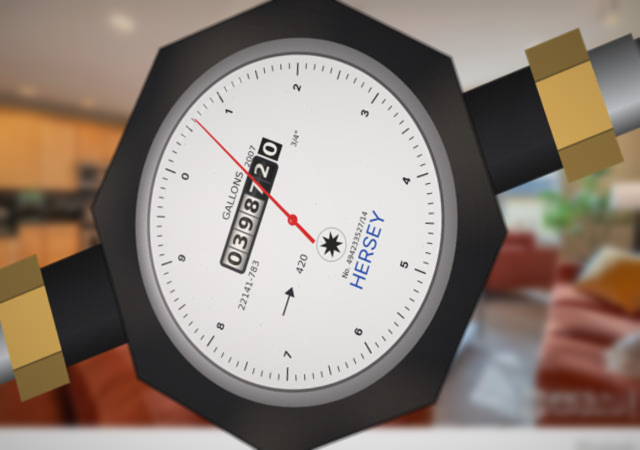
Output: gal 398720.6
